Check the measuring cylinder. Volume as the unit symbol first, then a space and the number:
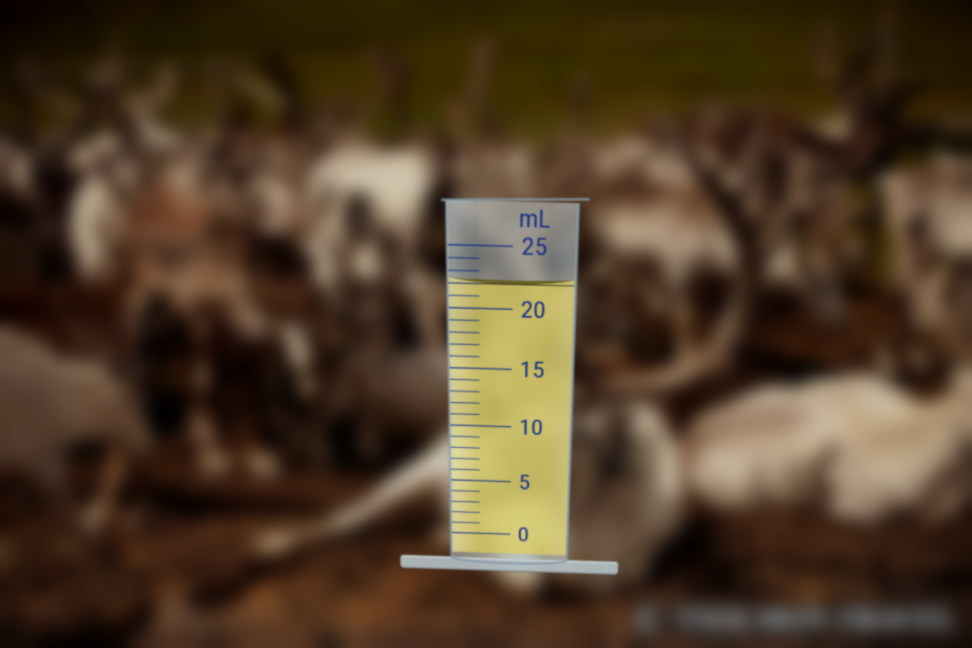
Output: mL 22
